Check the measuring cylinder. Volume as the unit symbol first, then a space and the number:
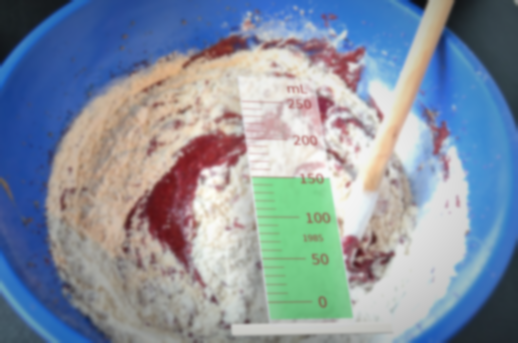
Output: mL 150
